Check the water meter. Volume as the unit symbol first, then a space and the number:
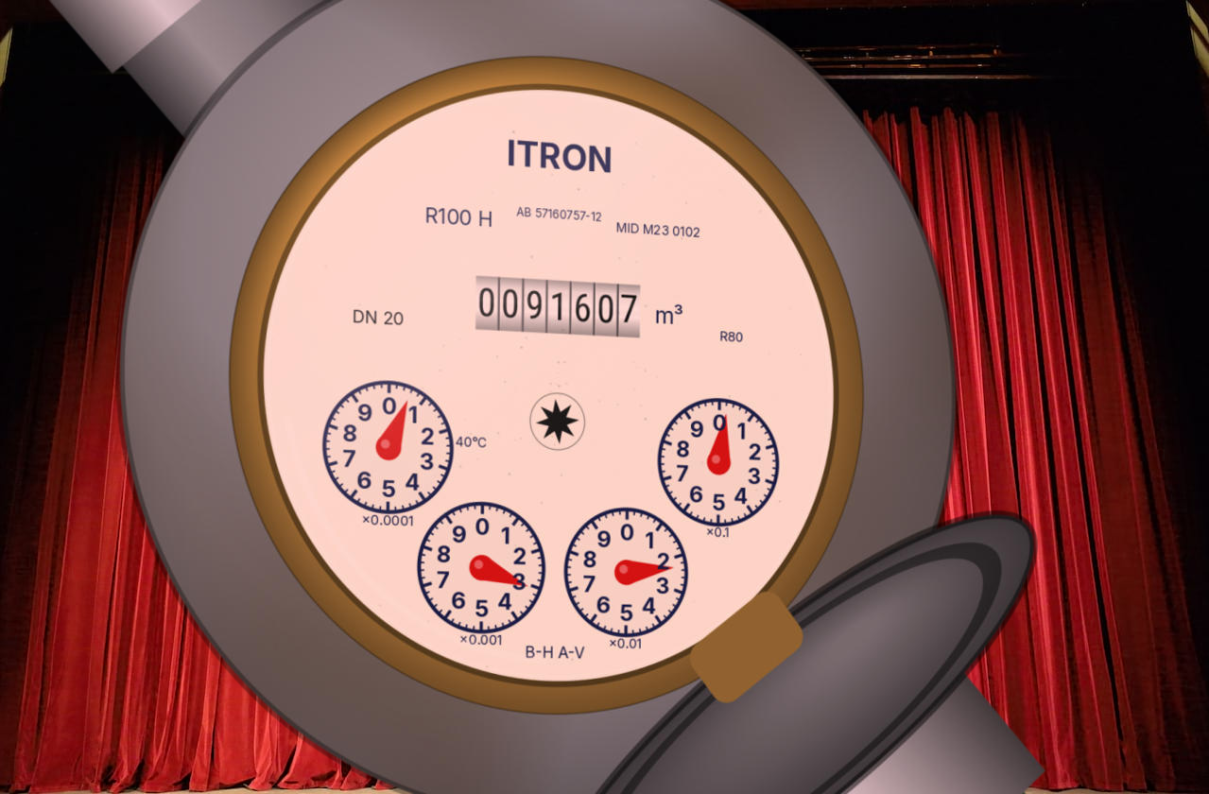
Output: m³ 91607.0230
